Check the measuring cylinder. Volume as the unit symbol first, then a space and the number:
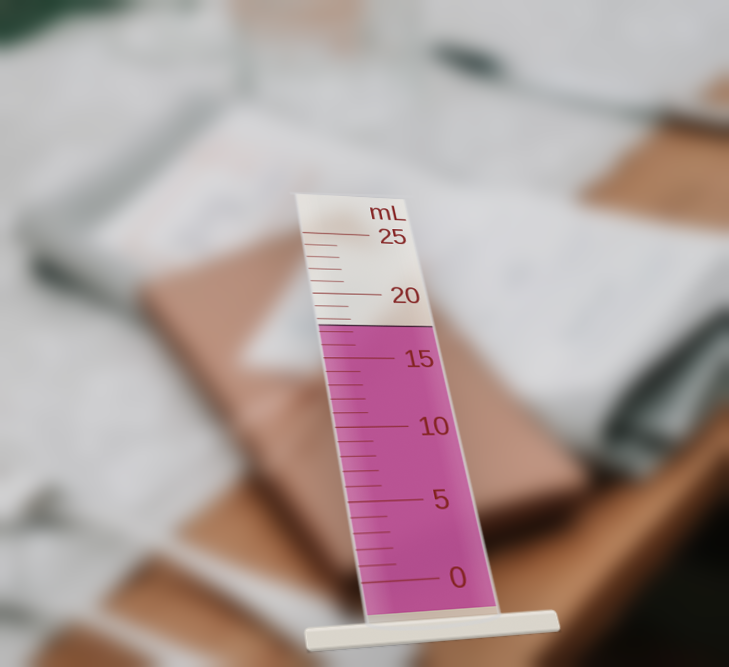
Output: mL 17.5
